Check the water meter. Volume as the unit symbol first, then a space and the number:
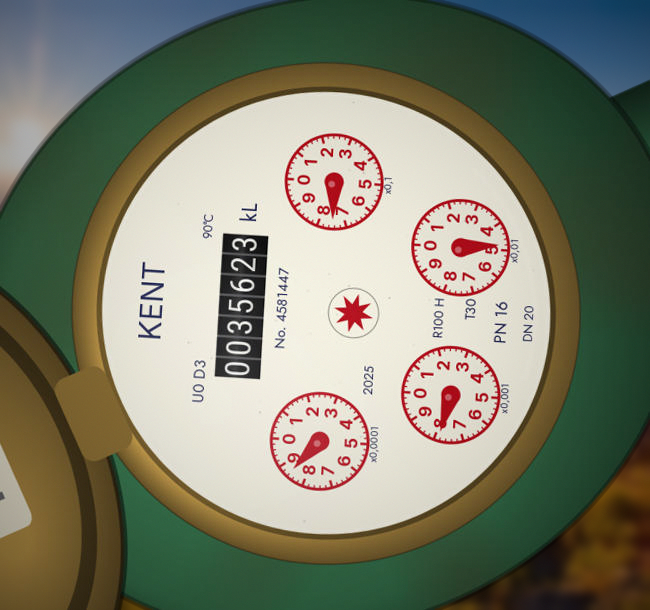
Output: kL 35623.7478
